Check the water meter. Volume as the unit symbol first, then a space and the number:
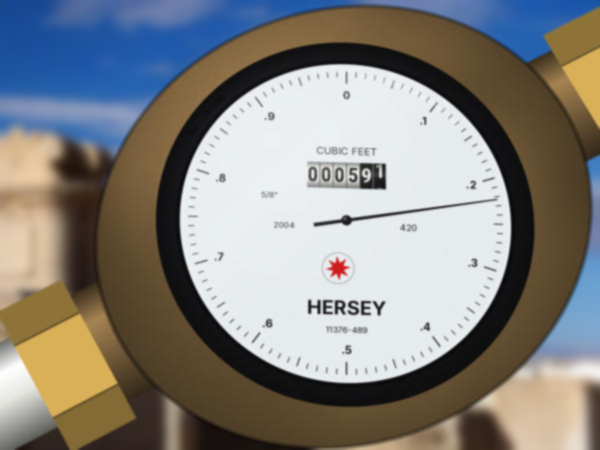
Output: ft³ 591.22
